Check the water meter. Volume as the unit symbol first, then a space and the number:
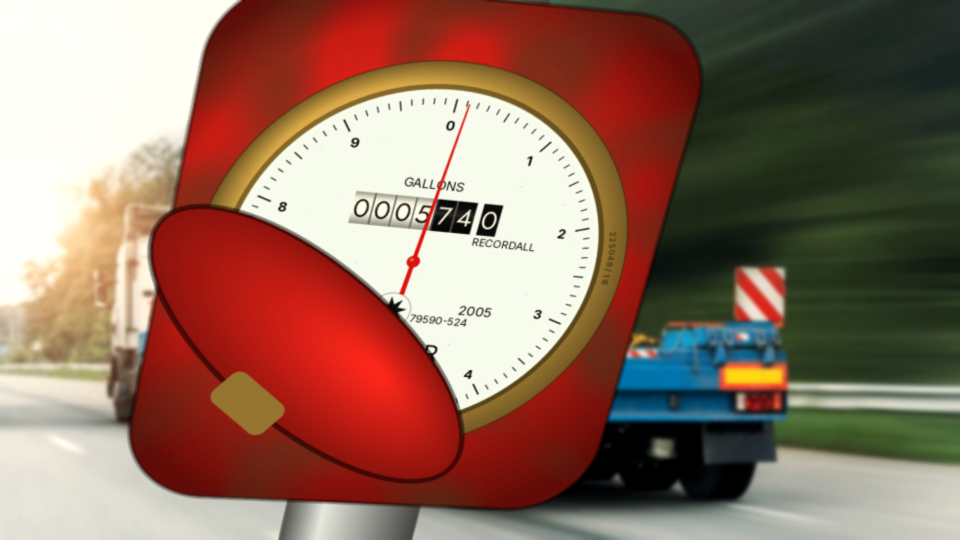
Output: gal 5740.1
